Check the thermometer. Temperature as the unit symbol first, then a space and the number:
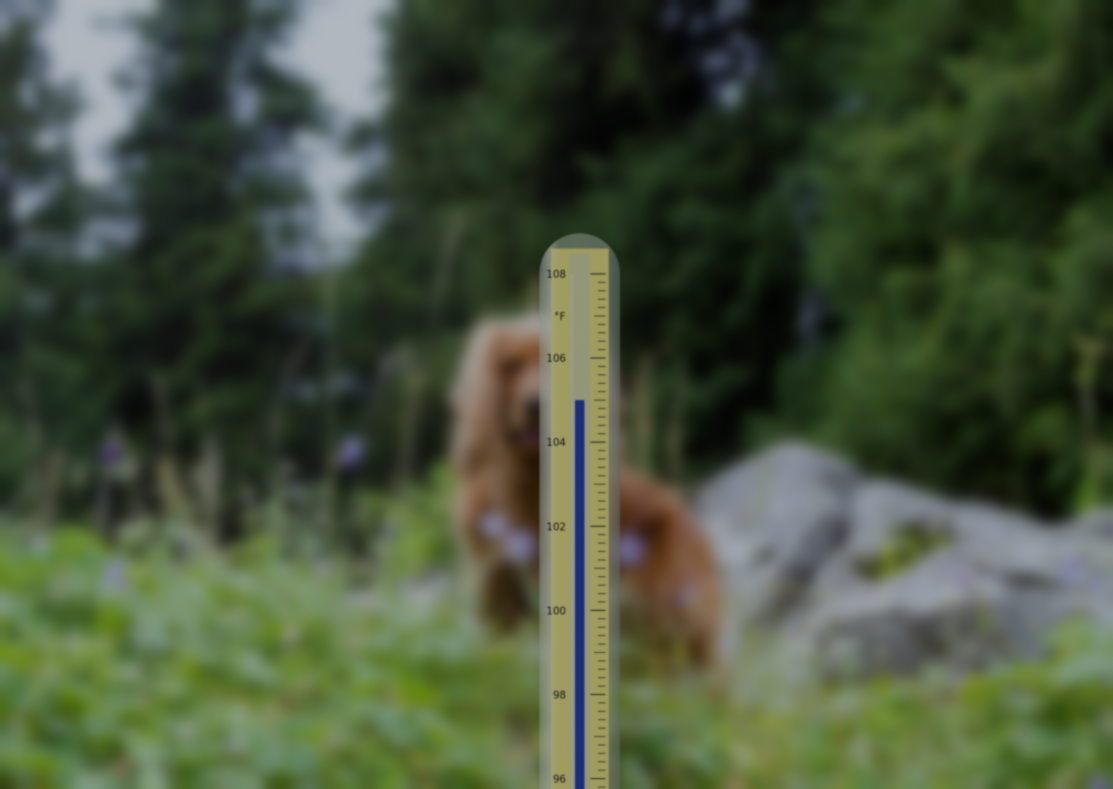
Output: °F 105
